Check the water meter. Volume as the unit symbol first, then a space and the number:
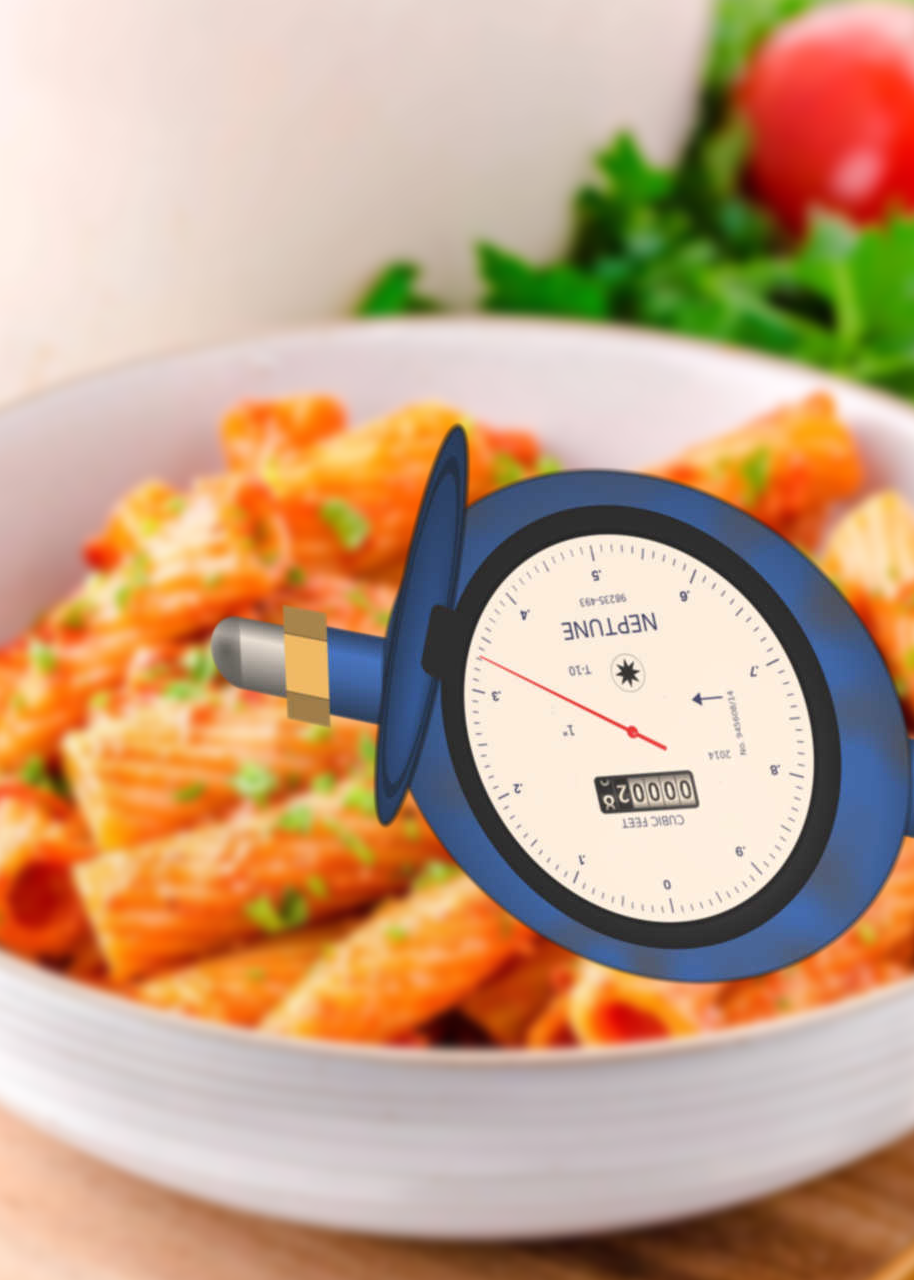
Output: ft³ 28.33
